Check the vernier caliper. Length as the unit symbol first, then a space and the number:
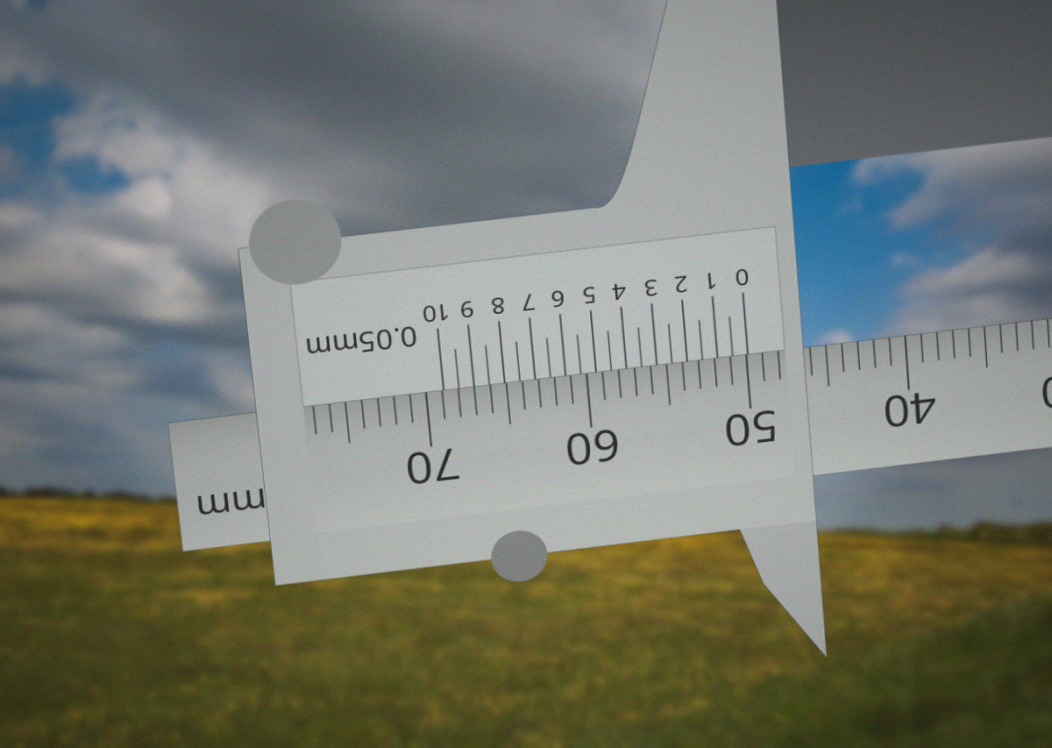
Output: mm 49.9
